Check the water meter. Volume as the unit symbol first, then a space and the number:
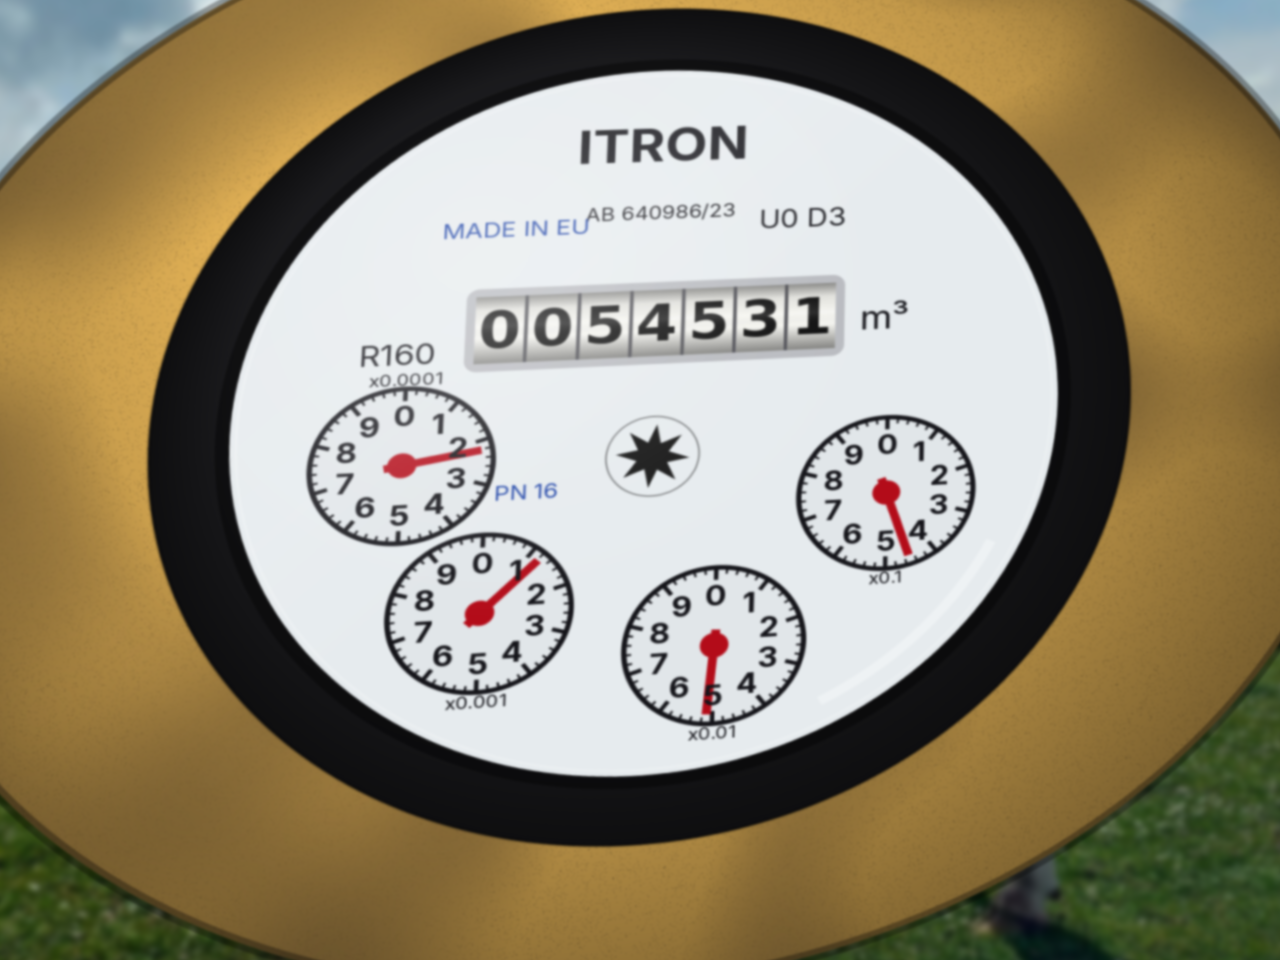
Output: m³ 54531.4512
